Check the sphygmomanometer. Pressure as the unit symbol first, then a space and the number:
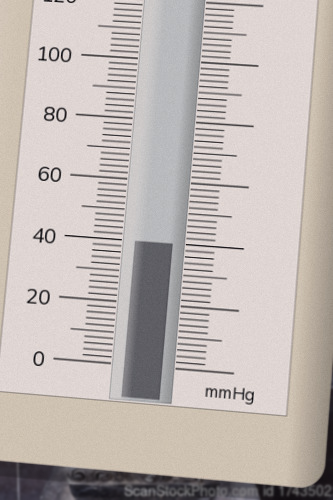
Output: mmHg 40
